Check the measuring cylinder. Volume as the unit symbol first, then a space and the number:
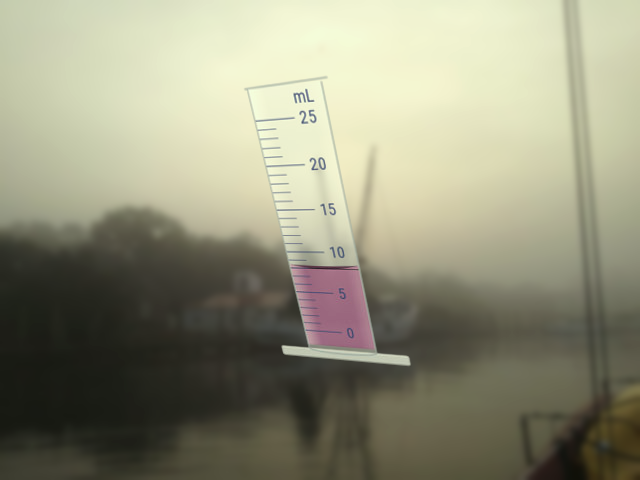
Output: mL 8
